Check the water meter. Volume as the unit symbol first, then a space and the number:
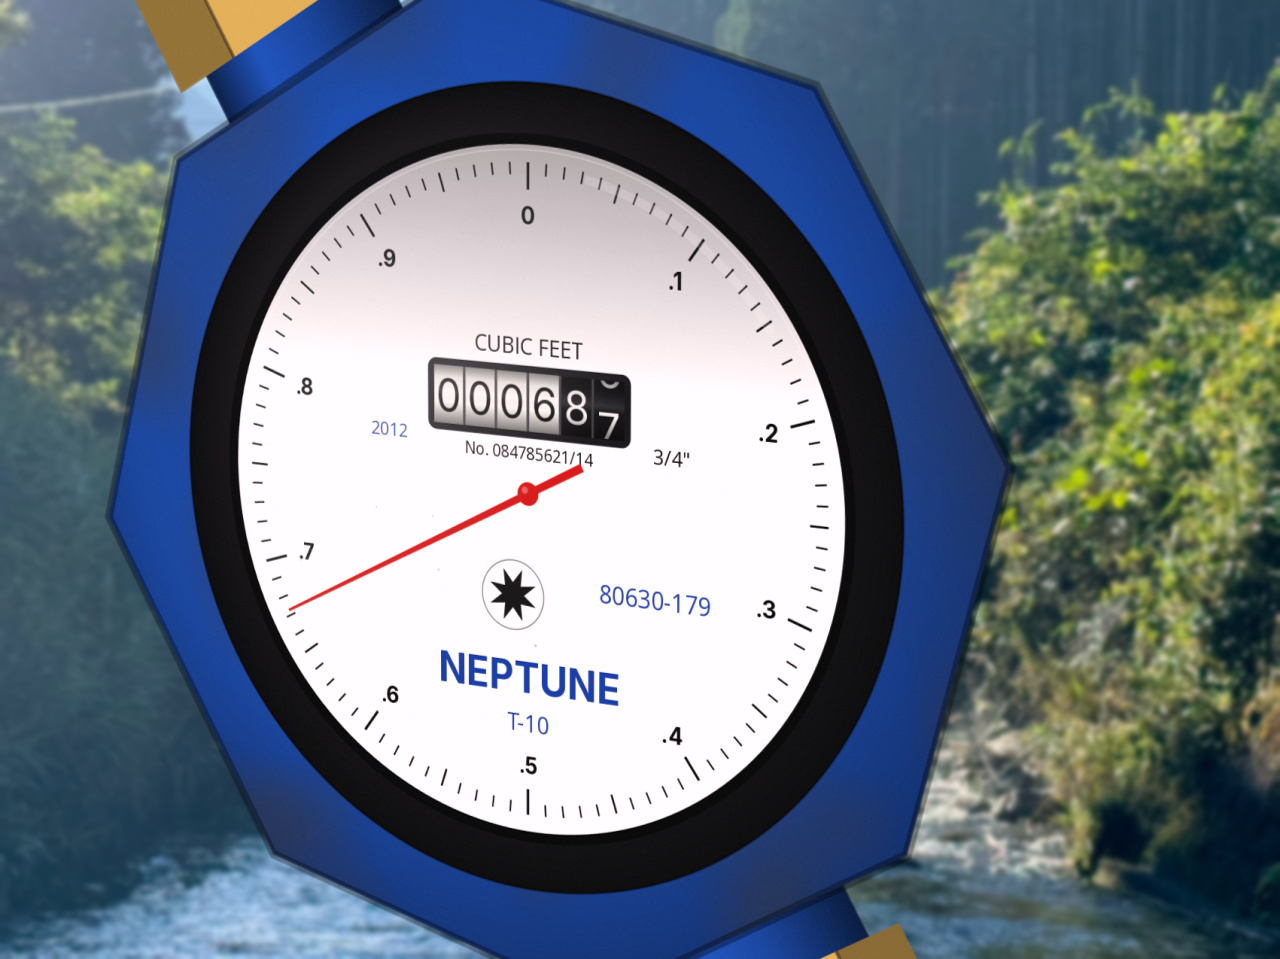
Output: ft³ 686.67
